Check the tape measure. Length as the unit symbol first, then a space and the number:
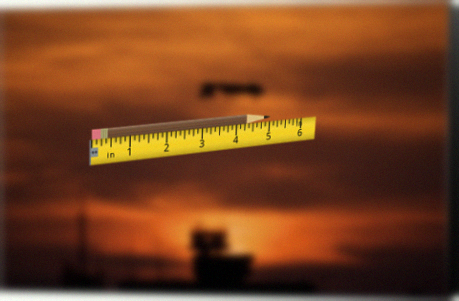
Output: in 5
